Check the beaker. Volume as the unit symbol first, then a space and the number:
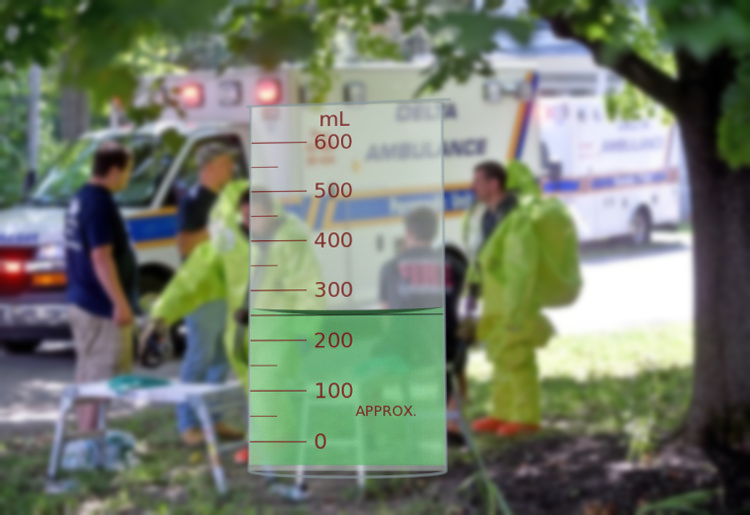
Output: mL 250
